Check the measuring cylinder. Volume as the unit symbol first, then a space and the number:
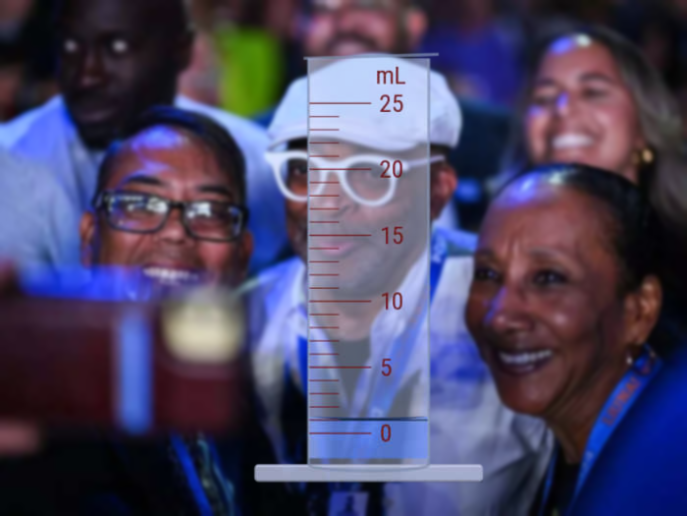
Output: mL 1
